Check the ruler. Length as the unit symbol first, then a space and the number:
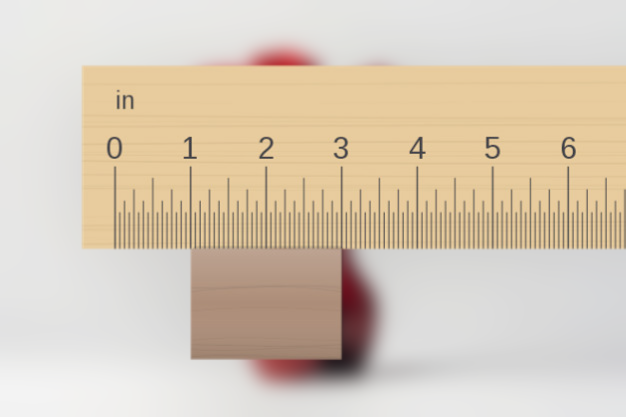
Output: in 2
